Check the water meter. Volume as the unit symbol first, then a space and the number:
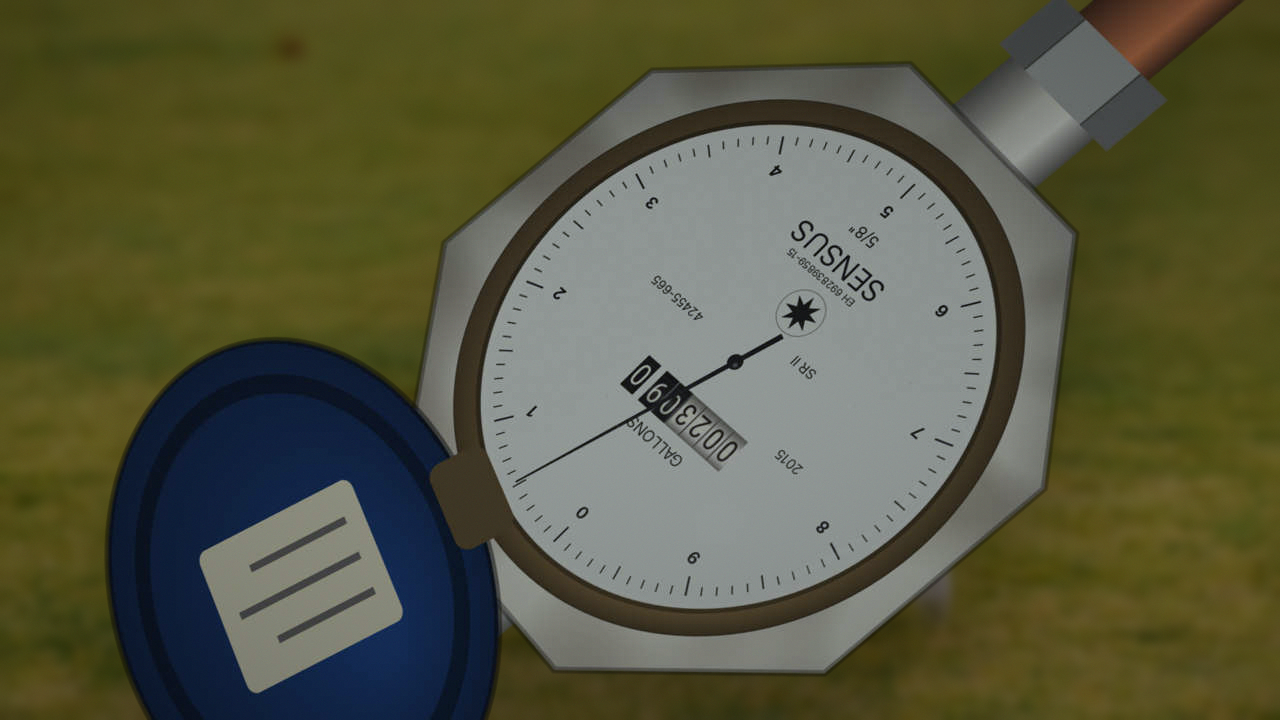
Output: gal 23090.5
